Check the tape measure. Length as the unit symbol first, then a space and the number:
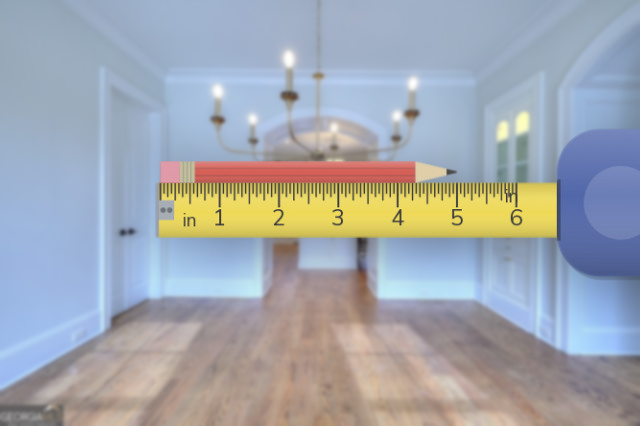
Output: in 5
